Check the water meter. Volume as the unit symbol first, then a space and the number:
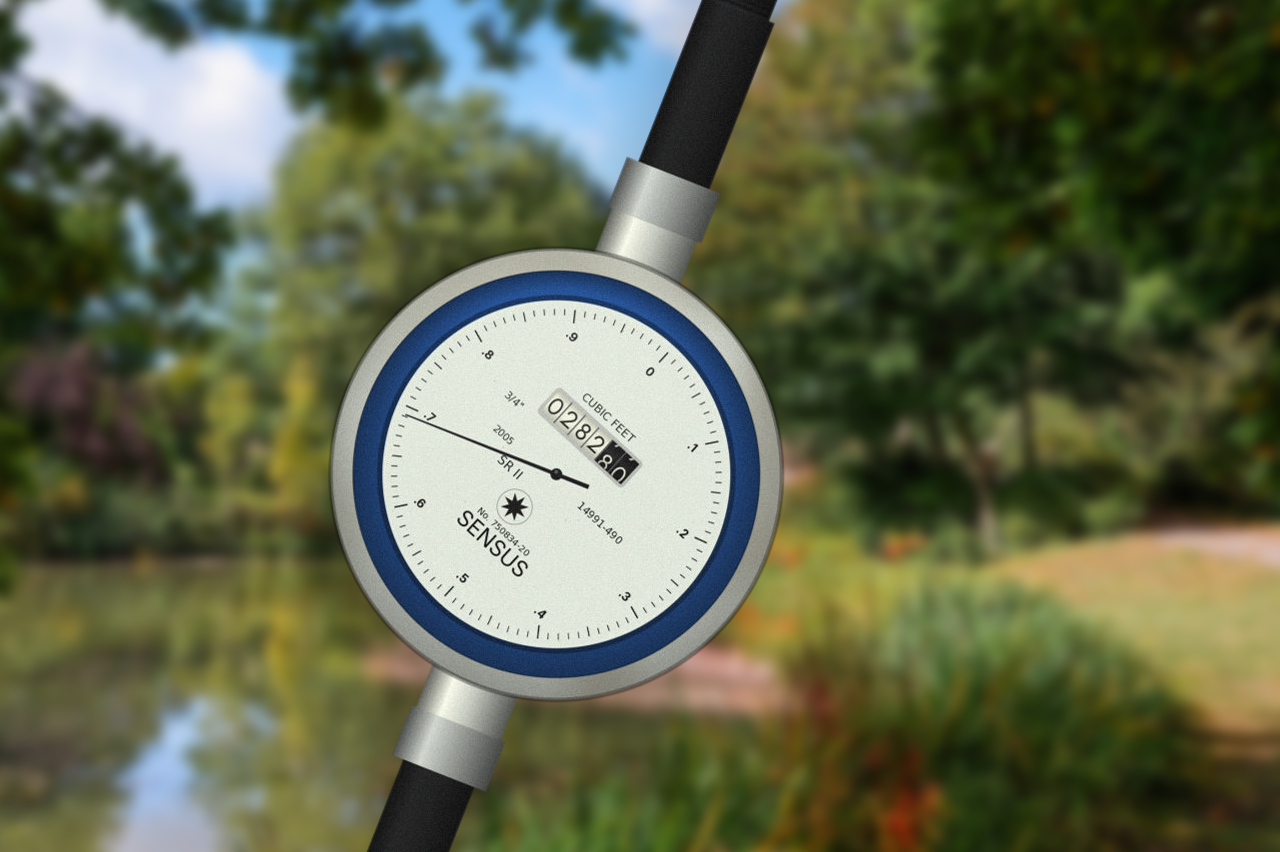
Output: ft³ 28279.69
